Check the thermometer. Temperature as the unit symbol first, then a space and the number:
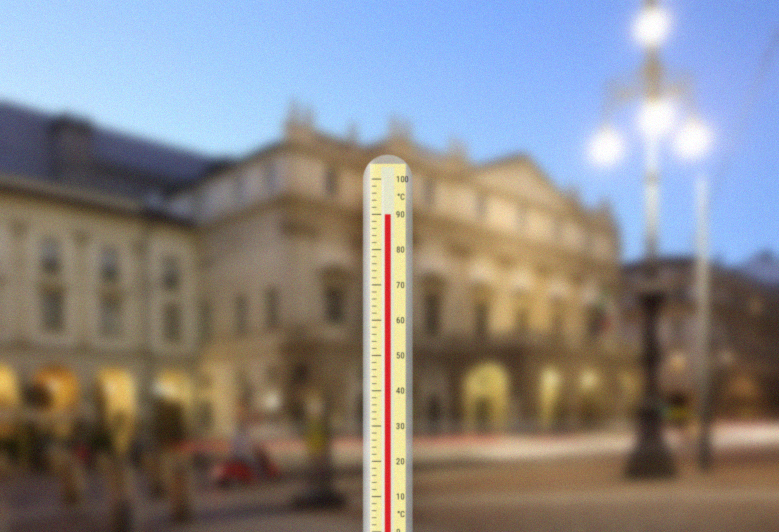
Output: °C 90
